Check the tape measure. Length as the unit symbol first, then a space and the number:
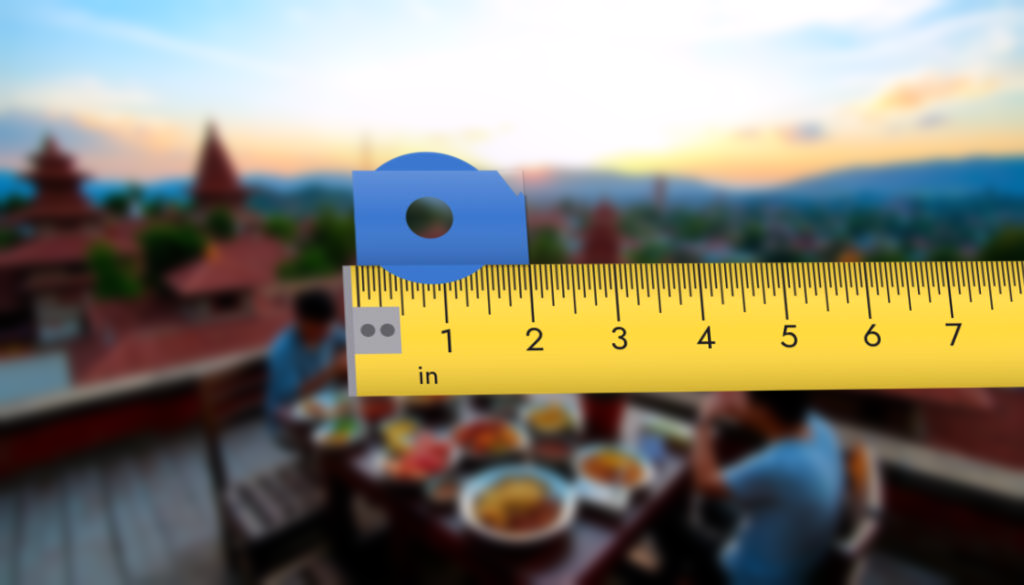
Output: in 2
